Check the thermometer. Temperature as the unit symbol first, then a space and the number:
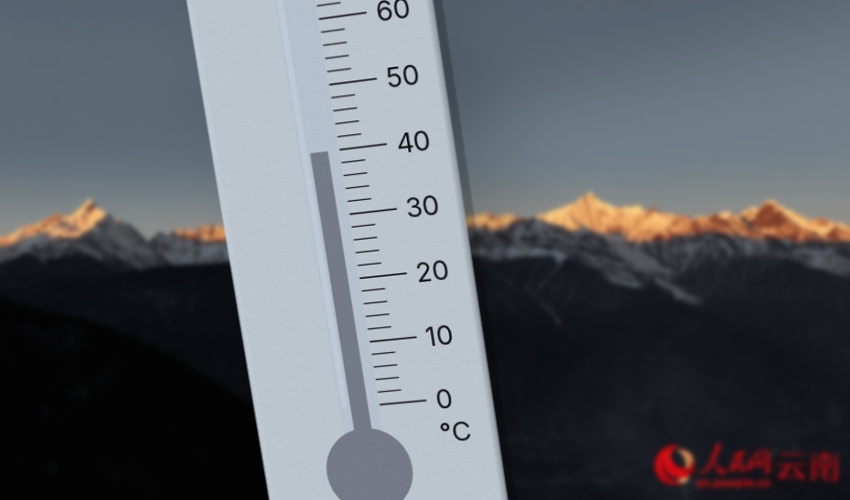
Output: °C 40
